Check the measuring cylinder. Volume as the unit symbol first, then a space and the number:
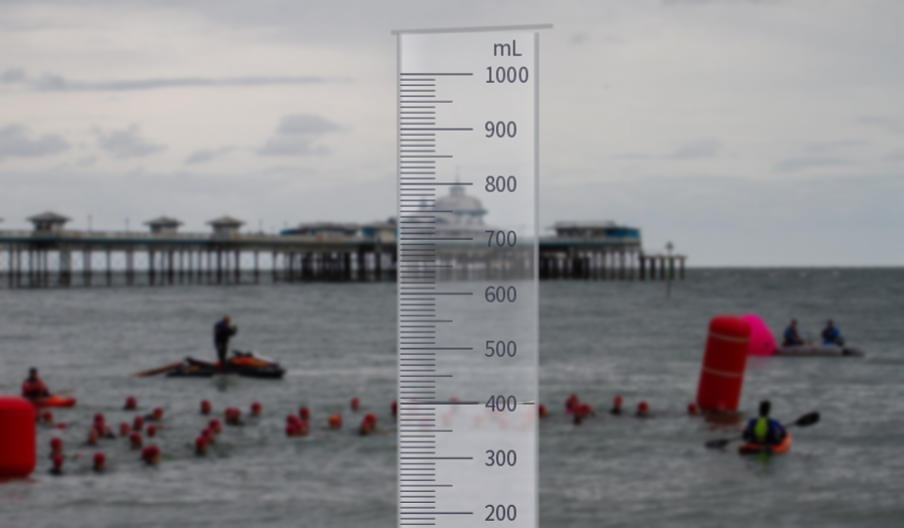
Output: mL 400
